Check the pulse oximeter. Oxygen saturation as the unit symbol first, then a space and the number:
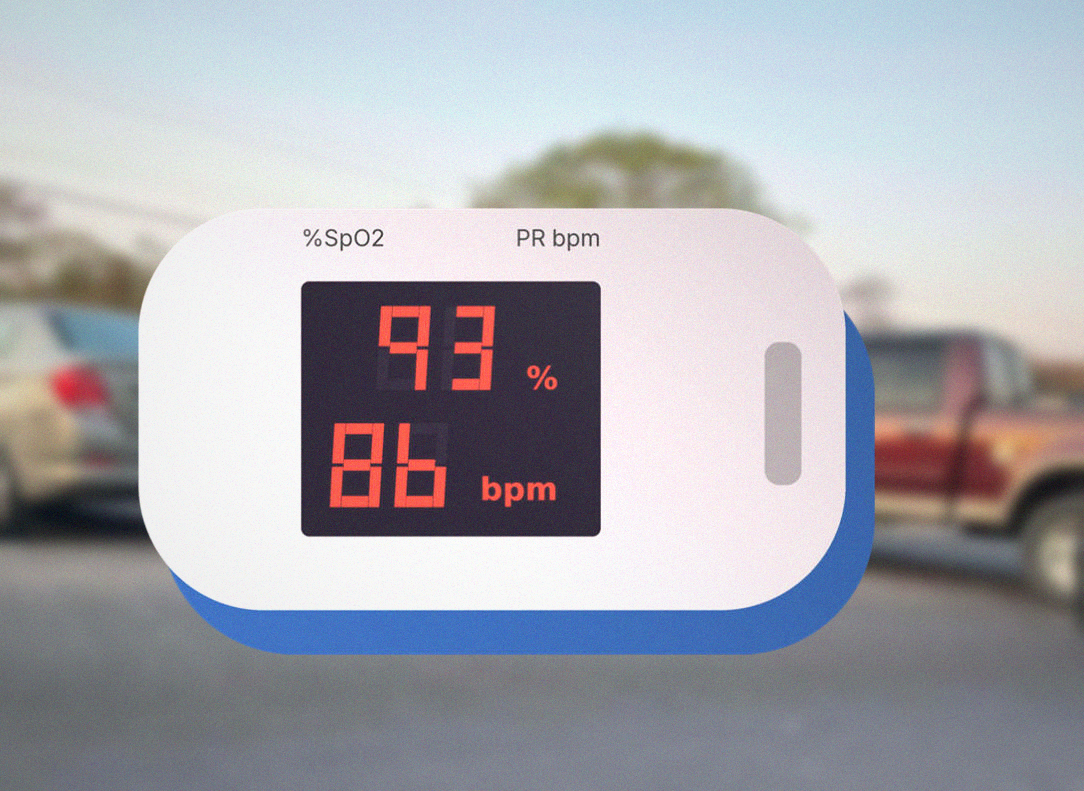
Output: % 93
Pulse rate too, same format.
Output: bpm 86
